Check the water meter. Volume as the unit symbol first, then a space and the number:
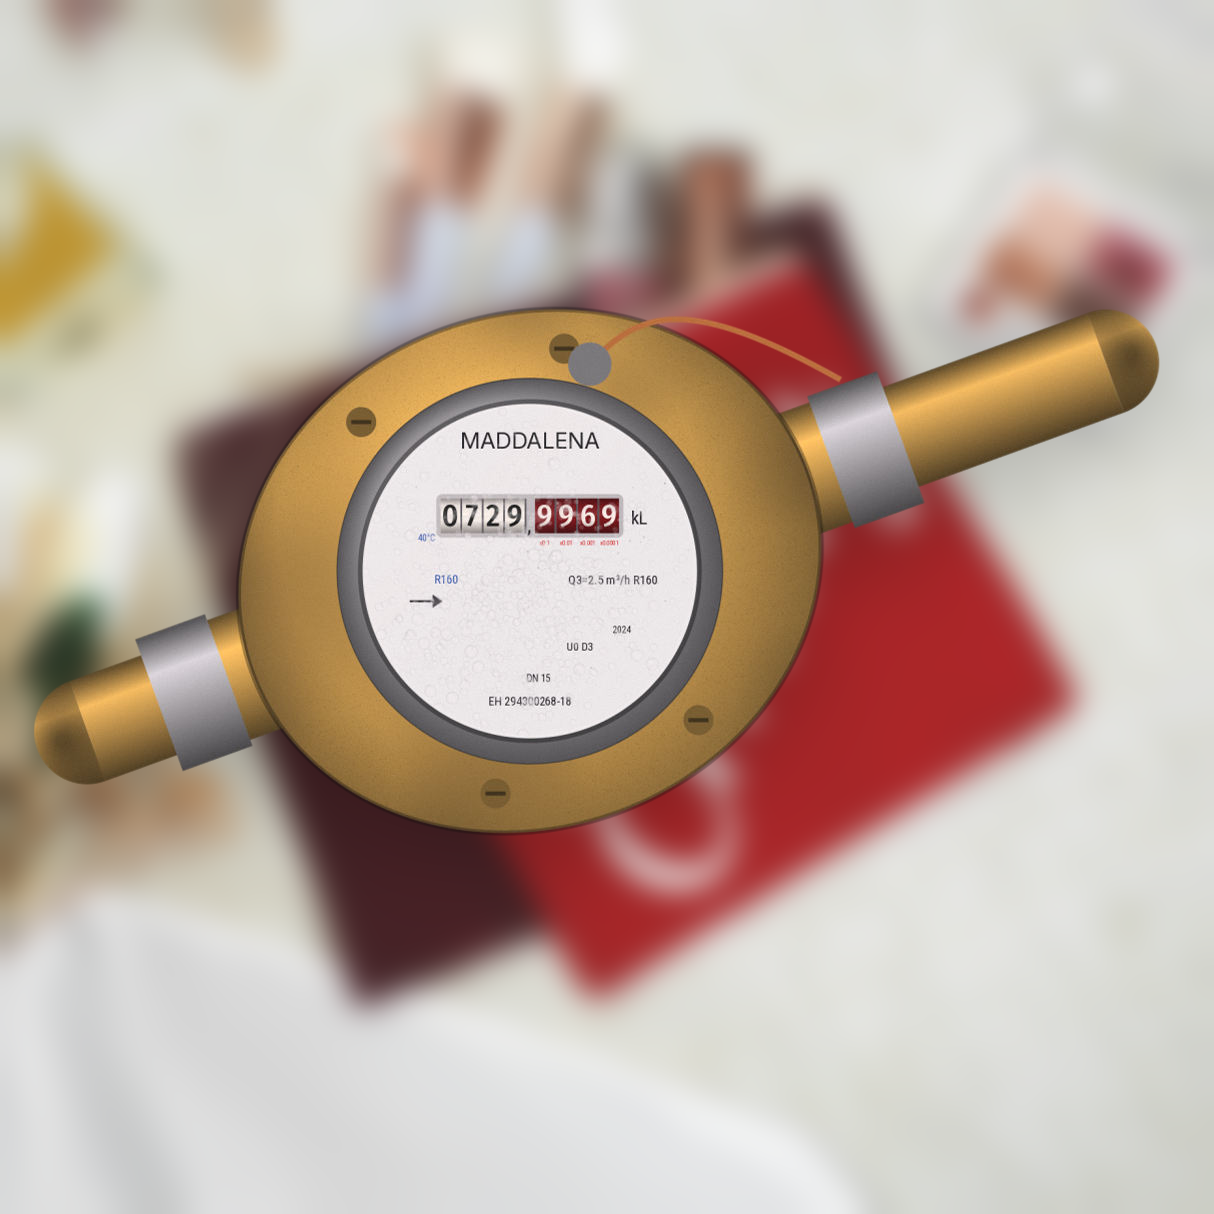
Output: kL 729.9969
